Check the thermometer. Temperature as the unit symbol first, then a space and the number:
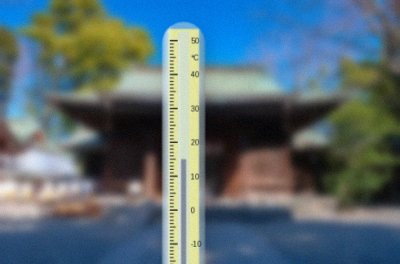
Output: °C 15
